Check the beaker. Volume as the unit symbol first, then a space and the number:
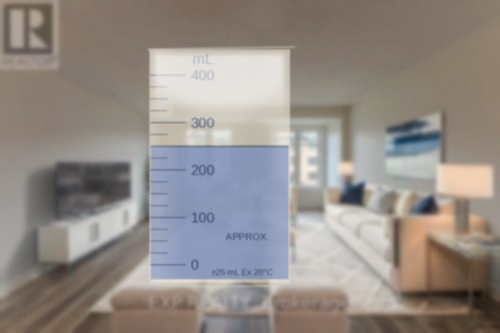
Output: mL 250
